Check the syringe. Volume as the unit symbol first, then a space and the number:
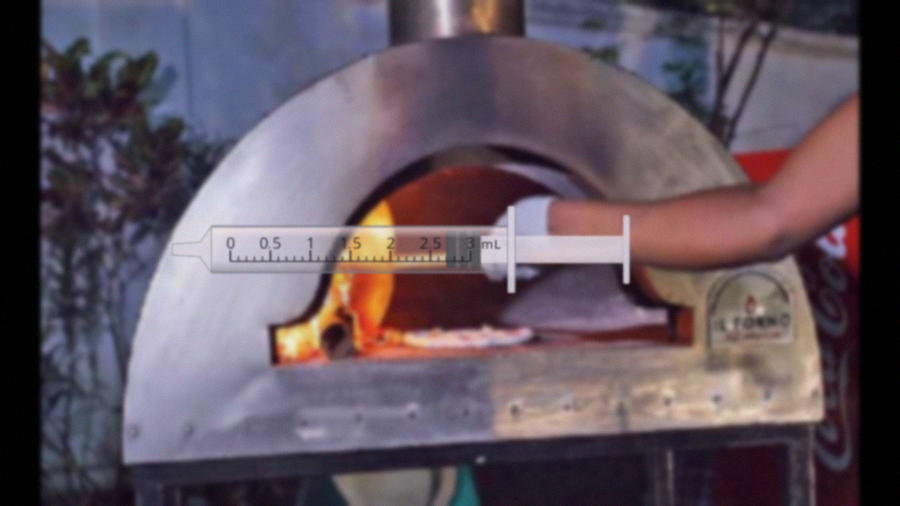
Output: mL 2.7
